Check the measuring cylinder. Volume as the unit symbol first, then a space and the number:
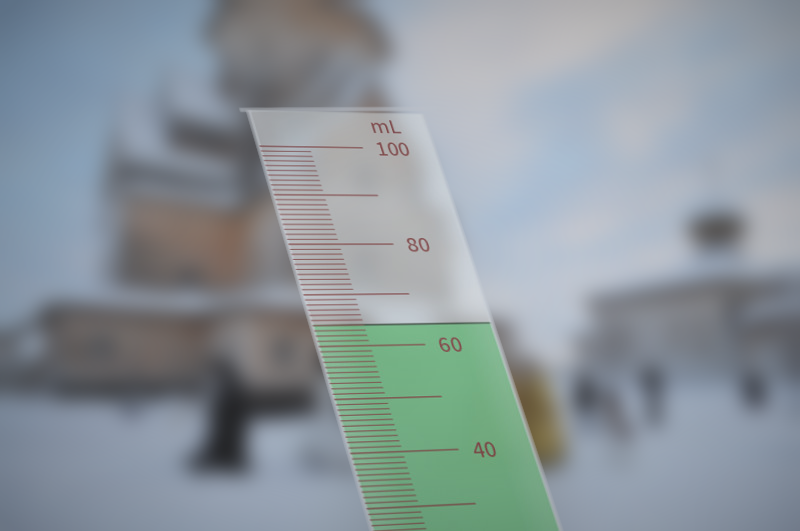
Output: mL 64
